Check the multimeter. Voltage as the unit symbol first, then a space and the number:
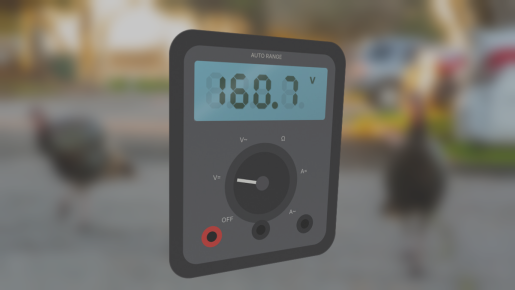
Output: V 160.7
